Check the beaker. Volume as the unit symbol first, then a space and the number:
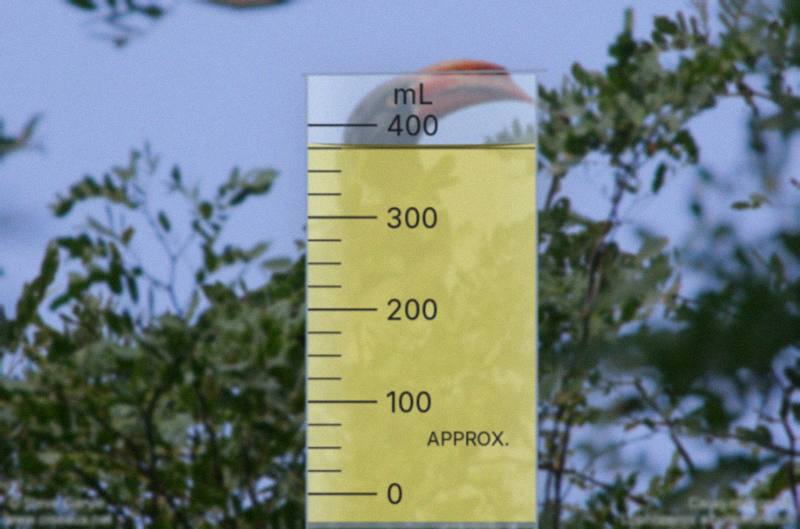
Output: mL 375
